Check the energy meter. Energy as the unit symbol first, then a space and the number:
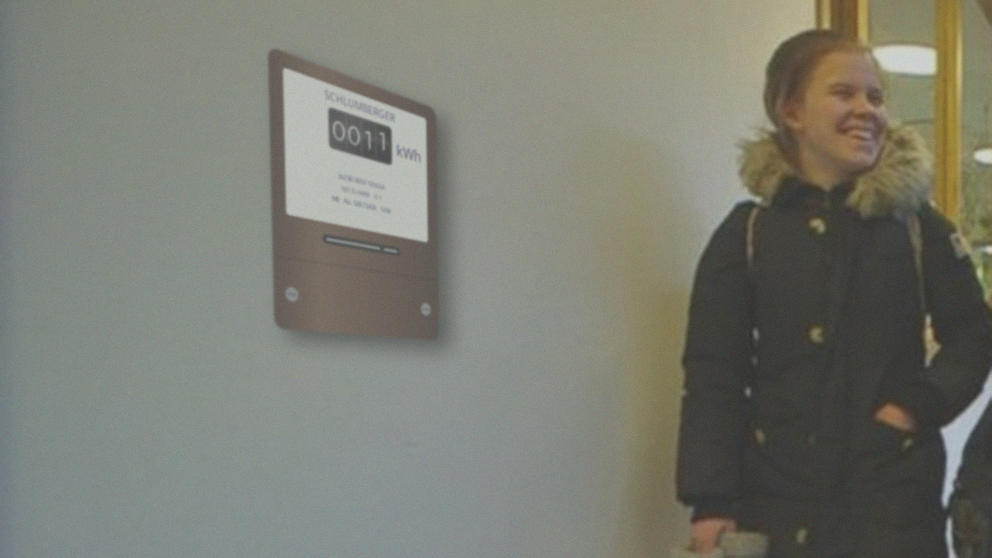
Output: kWh 11
